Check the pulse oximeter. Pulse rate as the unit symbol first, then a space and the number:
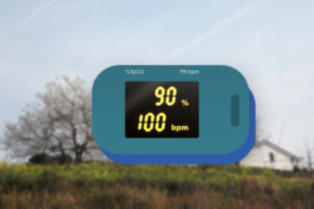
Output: bpm 100
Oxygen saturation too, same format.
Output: % 90
